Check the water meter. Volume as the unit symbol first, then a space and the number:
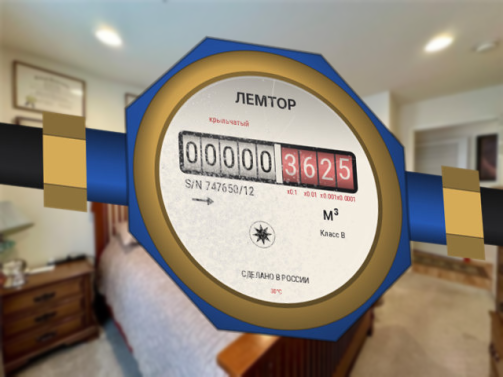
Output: m³ 0.3625
